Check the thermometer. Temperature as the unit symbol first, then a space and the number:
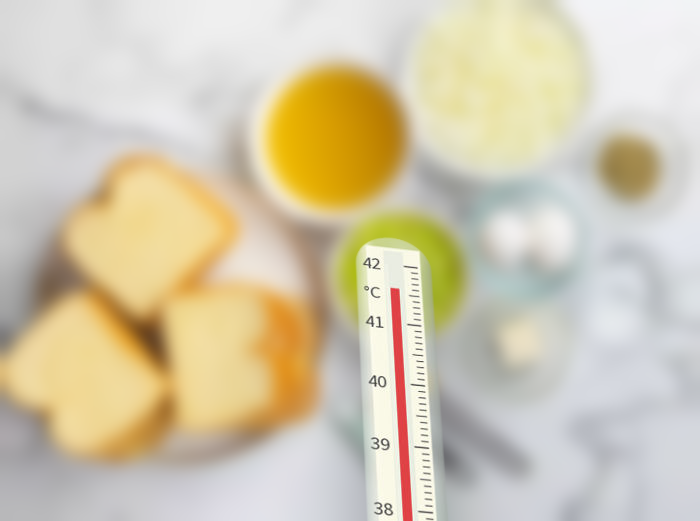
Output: °C 41.6
